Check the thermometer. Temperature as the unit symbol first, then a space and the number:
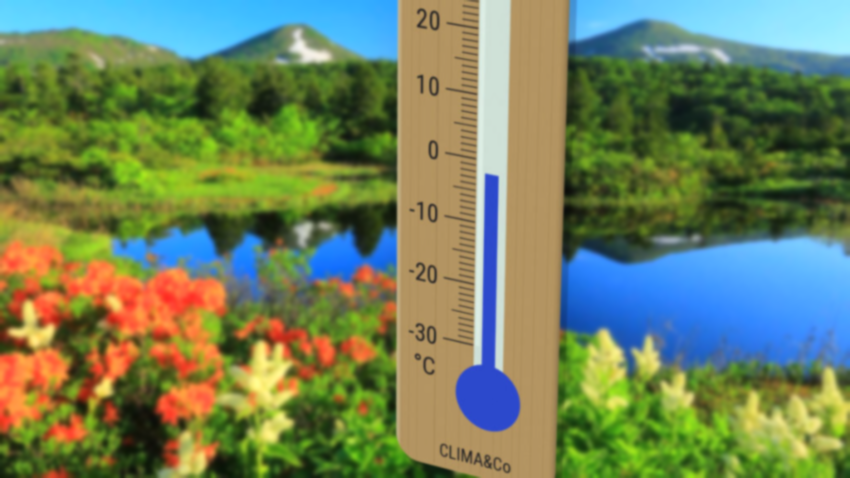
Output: °C -2
